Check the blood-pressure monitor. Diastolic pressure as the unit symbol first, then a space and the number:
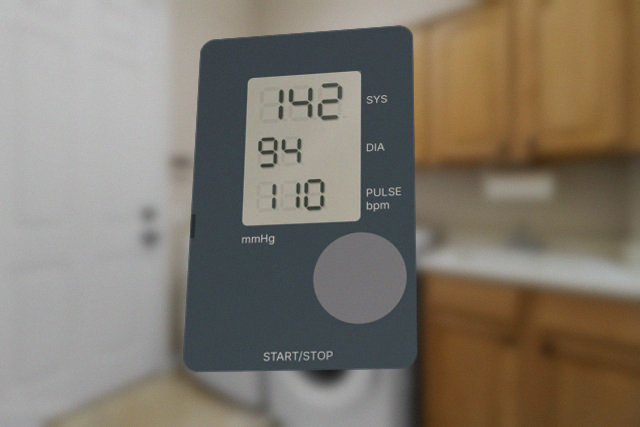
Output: mmHg 94
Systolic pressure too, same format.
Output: mmHg 142
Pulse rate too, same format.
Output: bpm 110
